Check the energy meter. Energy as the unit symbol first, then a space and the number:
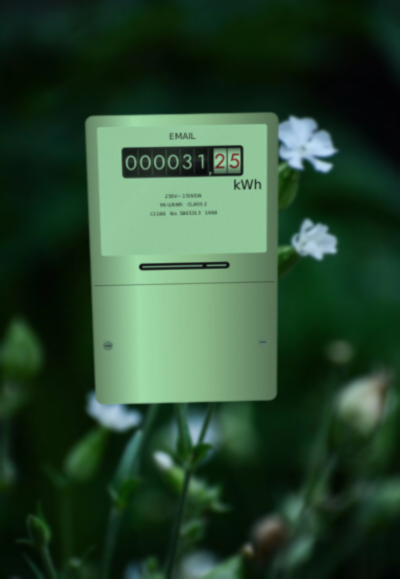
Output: kWh 31.25
